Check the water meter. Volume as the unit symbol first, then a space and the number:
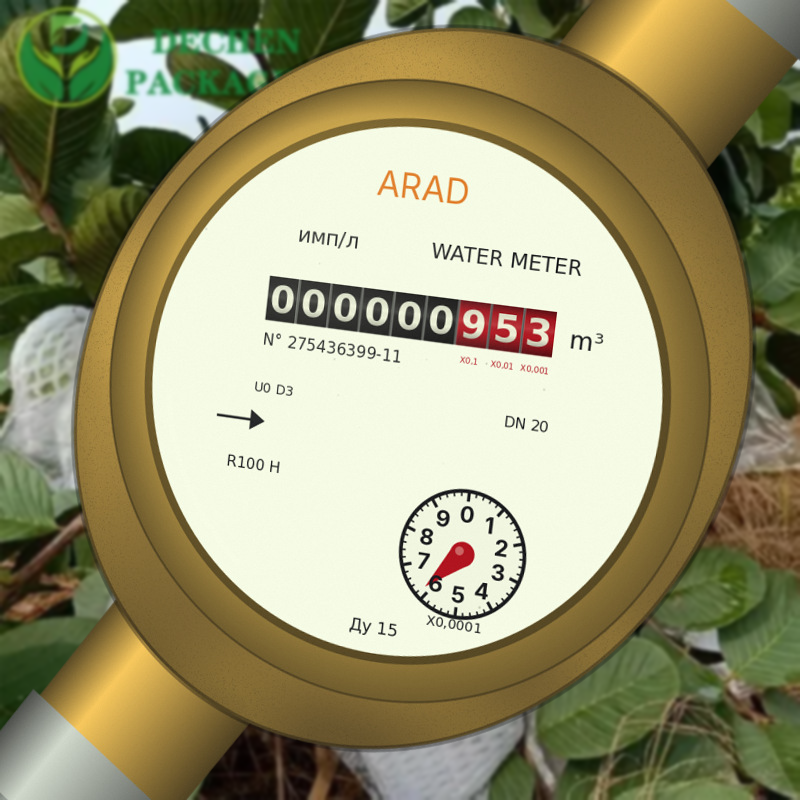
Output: m³ 0.9536
